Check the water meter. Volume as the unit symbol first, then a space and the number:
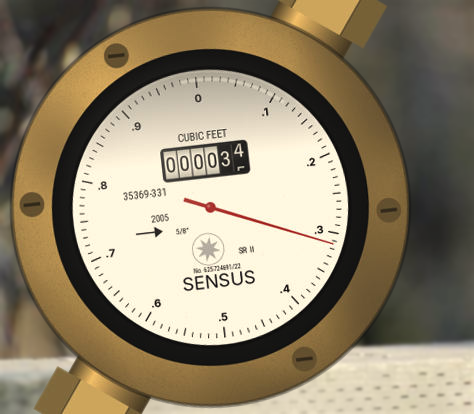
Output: ft³ 34.31
